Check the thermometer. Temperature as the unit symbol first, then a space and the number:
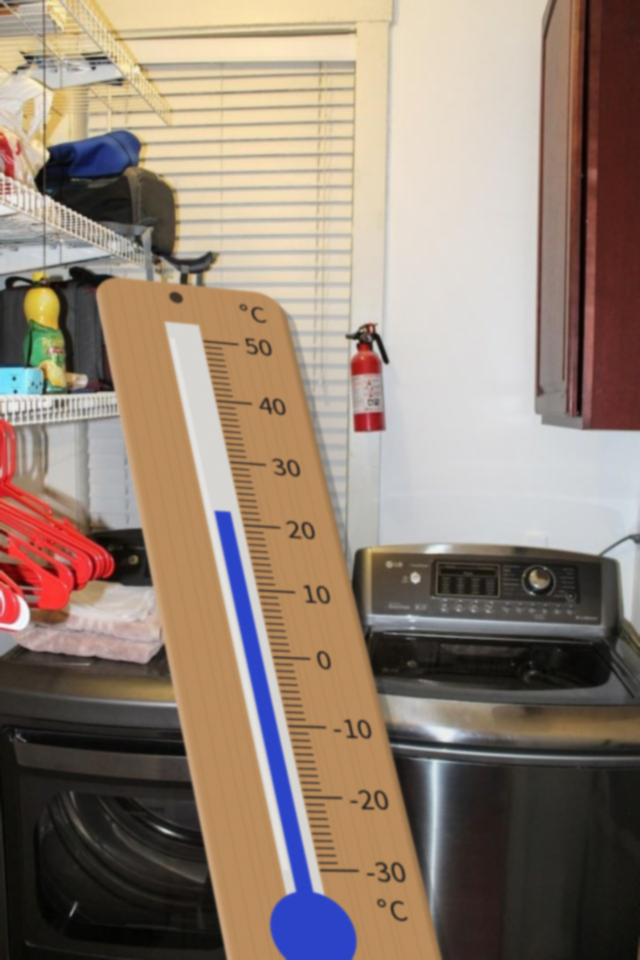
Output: °C 22
